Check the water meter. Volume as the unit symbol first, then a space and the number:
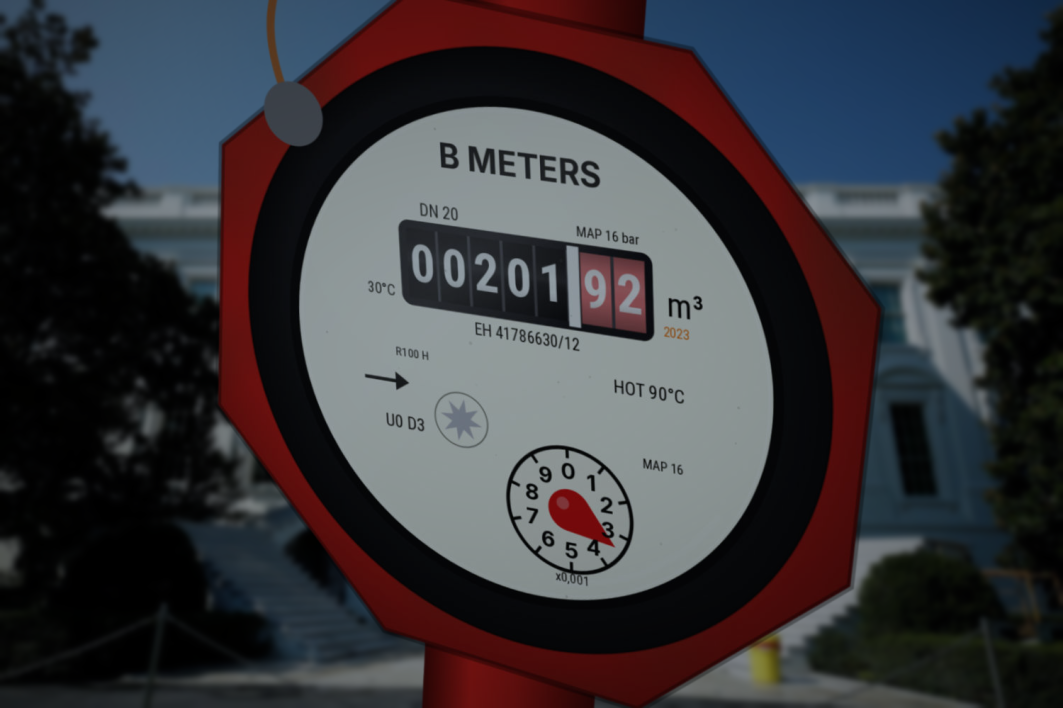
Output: m³ 201.923
